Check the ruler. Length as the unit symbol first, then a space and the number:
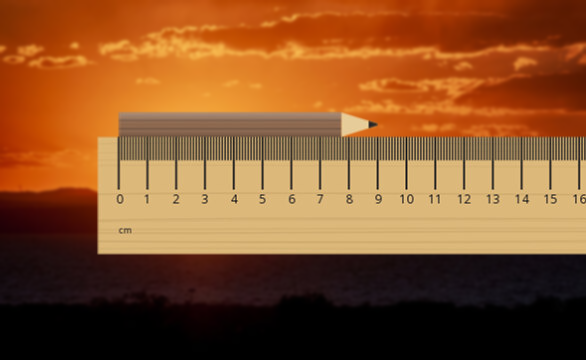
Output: cm 9
